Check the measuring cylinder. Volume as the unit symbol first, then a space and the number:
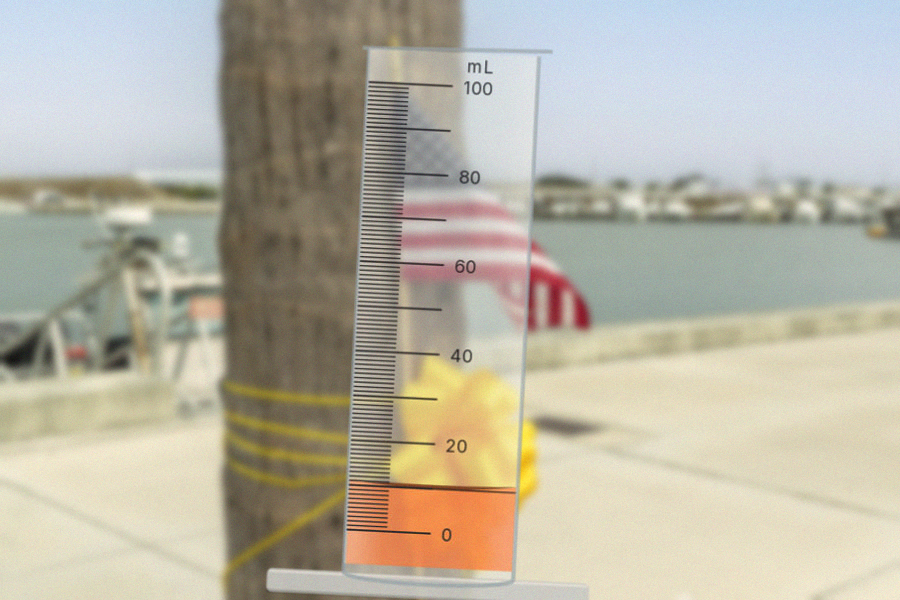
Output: mL 10
